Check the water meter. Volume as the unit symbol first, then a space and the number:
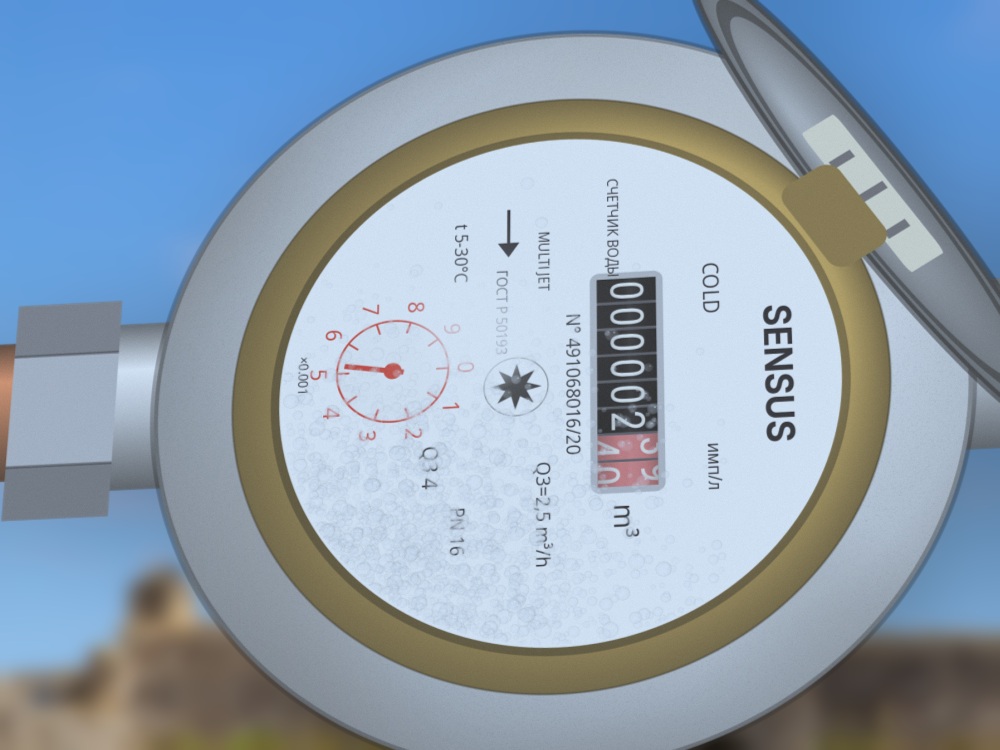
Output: m³ 2.395
